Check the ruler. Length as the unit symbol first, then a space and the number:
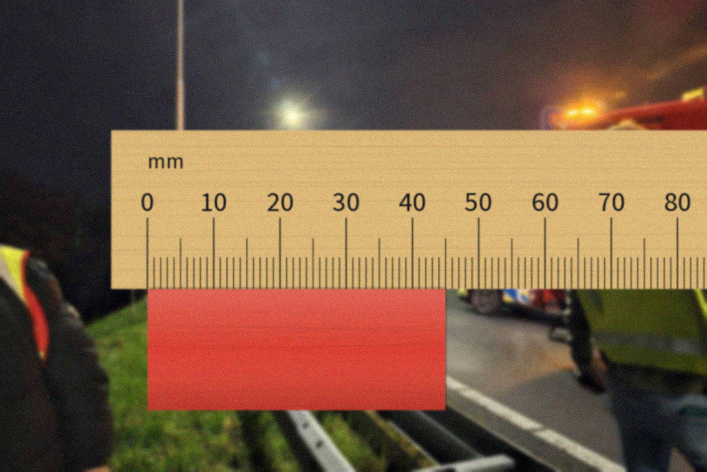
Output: mm 45
